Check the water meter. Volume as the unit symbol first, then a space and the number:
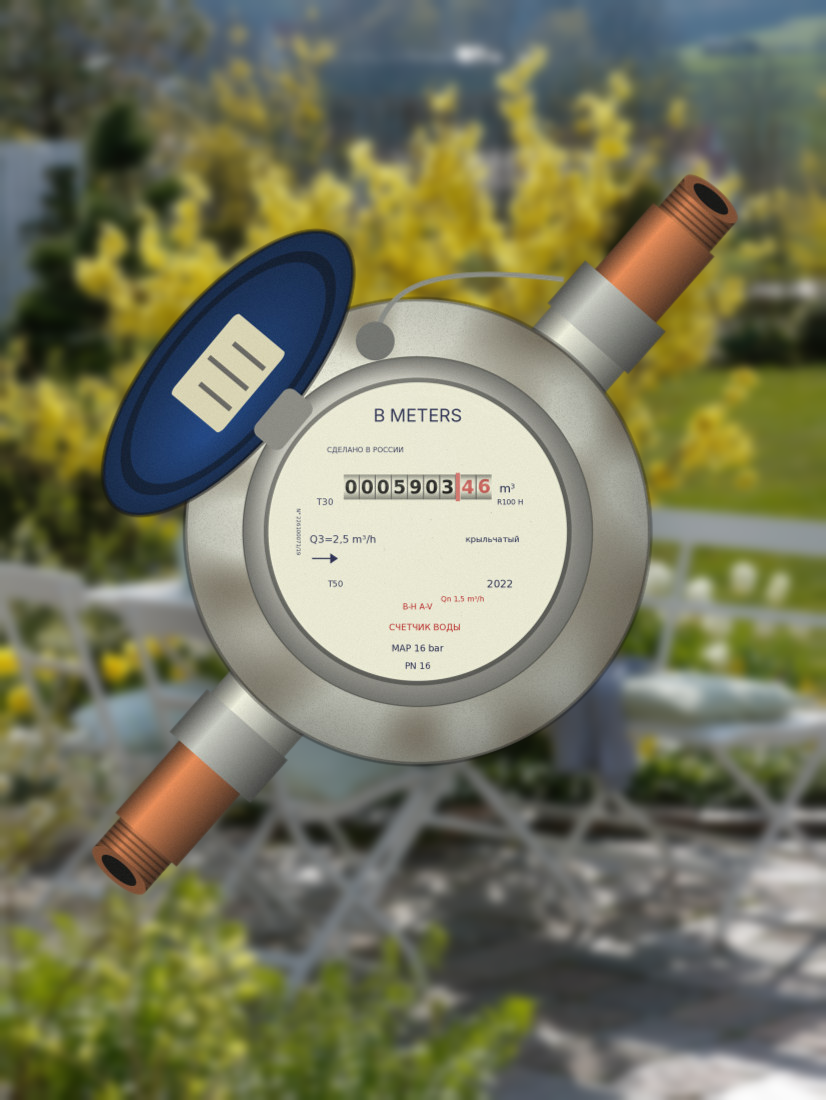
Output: m³ 5903.46
